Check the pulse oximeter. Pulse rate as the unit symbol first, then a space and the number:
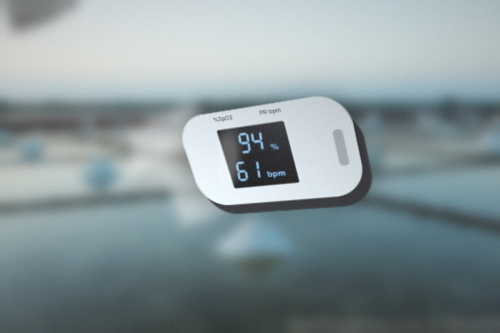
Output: bpm 61
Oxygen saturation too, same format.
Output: % 94
